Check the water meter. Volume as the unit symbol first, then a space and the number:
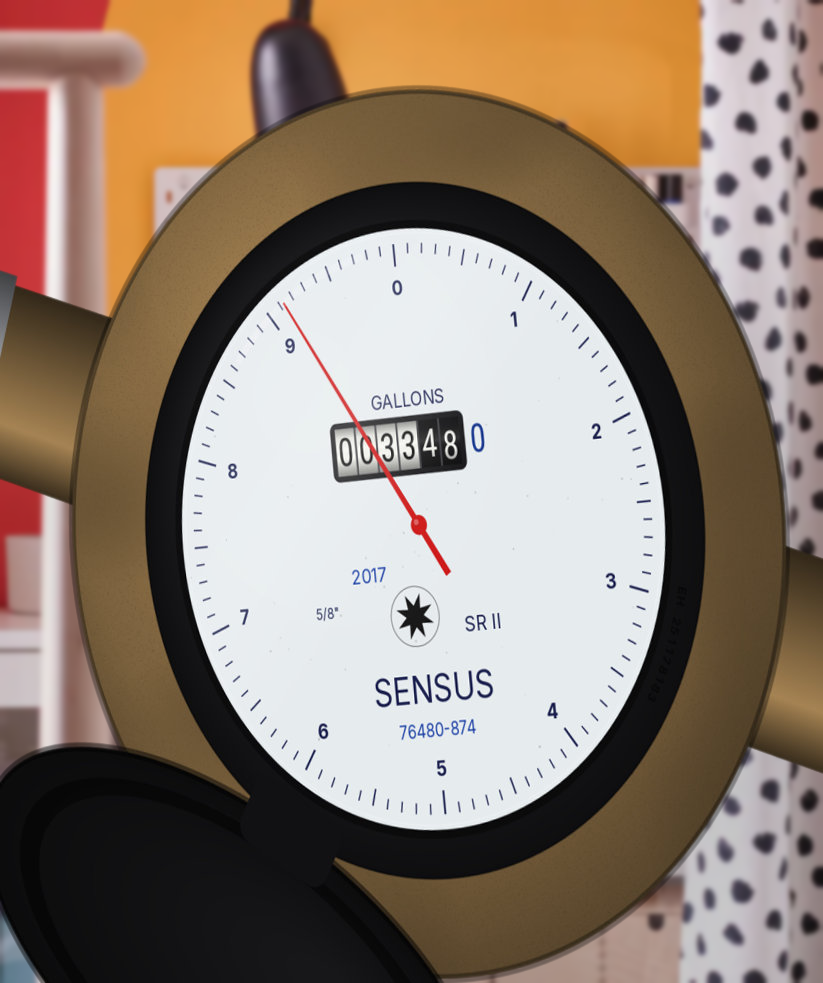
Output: gal 33479.1
